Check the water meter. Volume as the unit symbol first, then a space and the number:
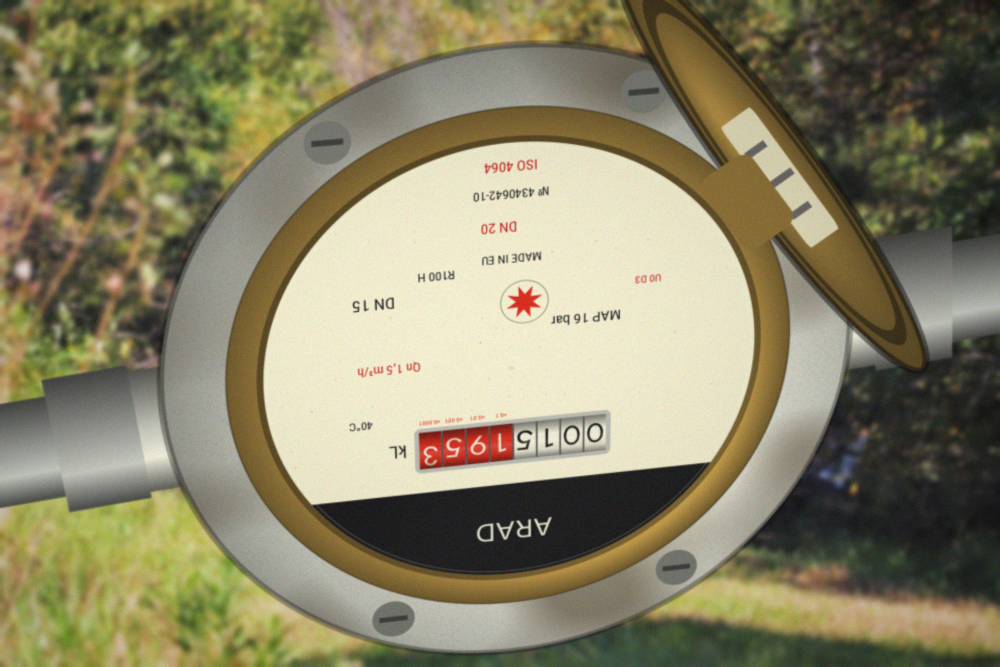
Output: kL 15.1953
